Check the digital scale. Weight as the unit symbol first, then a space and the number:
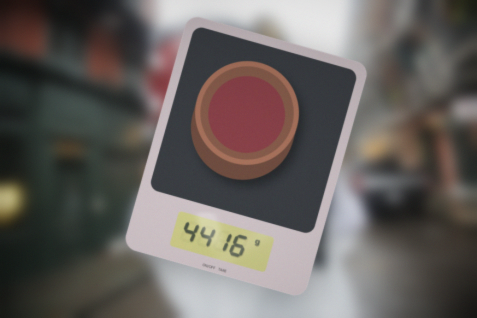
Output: g 4416
